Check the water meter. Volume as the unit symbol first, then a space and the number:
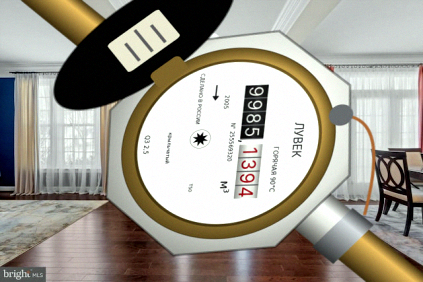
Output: m³ 9985.1394
